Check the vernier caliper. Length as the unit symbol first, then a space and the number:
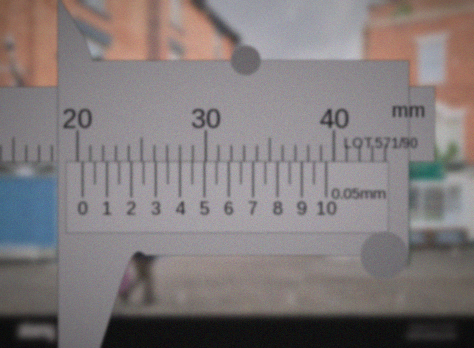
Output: mm 20.4
